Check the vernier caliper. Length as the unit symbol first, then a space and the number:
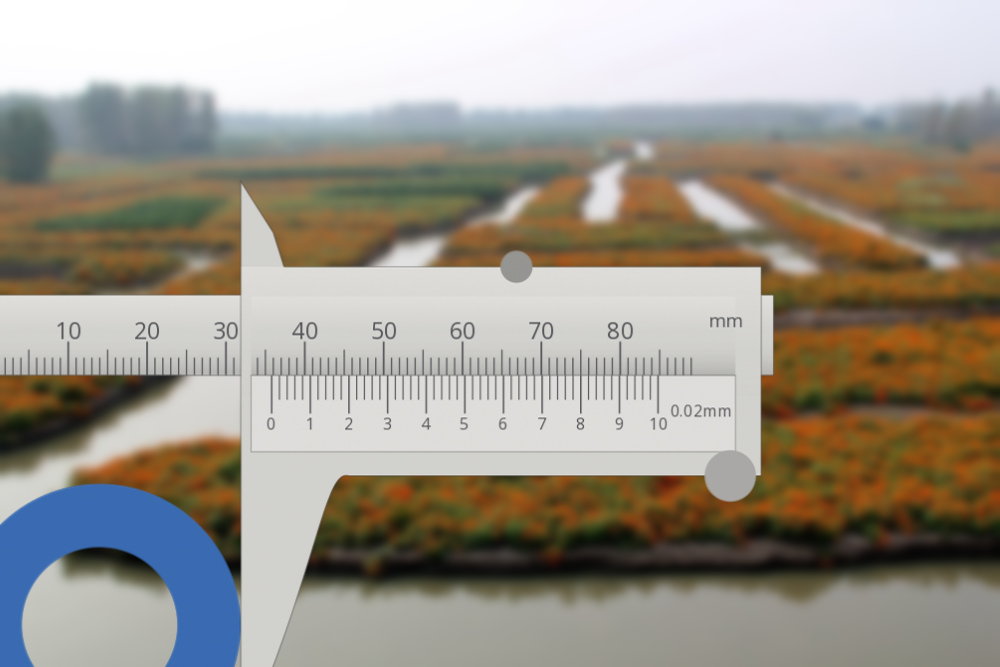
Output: mm 35.8
